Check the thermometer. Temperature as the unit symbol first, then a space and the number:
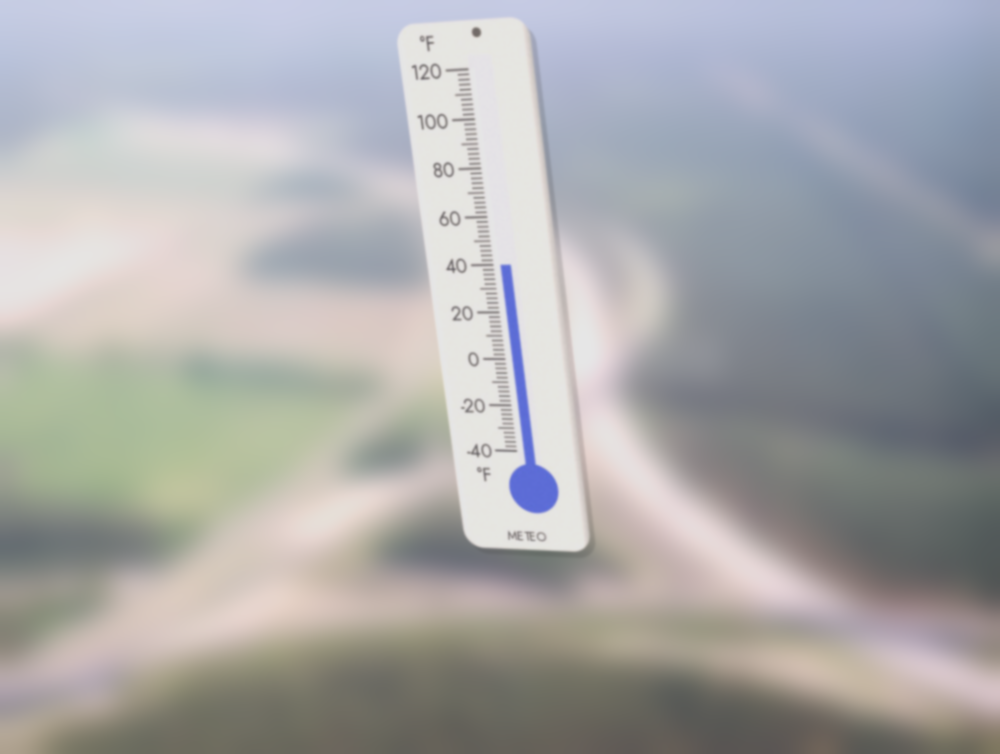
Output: °F 40
